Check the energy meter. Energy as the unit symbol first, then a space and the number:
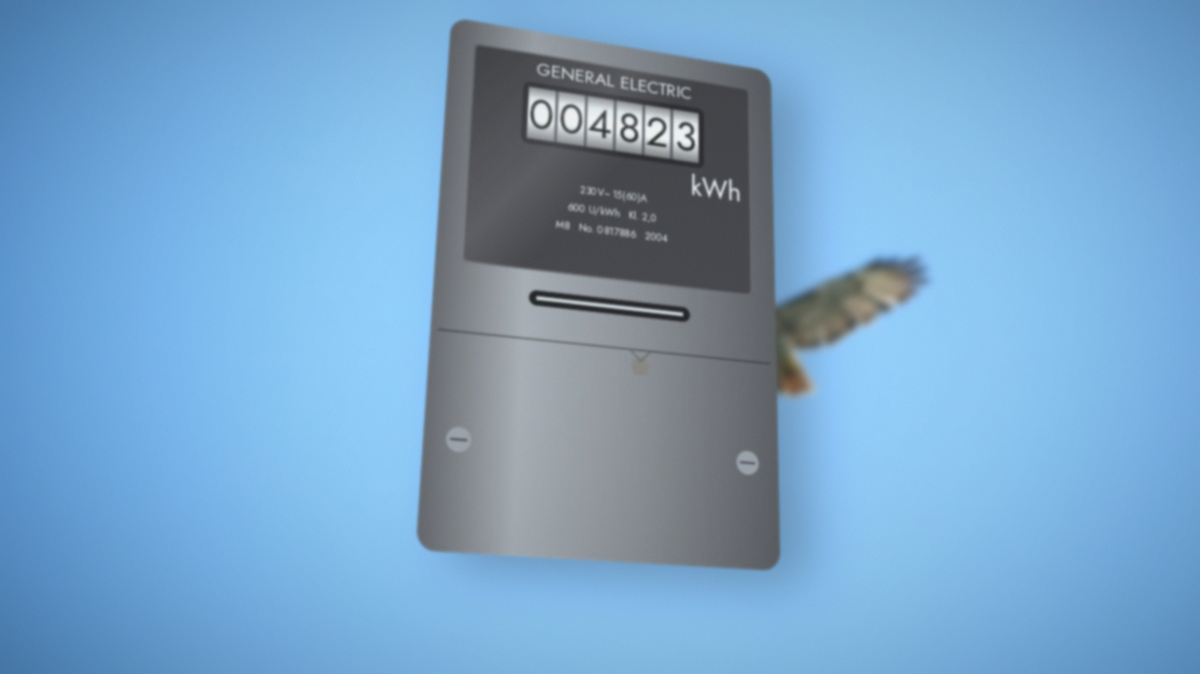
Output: kWh 4823
